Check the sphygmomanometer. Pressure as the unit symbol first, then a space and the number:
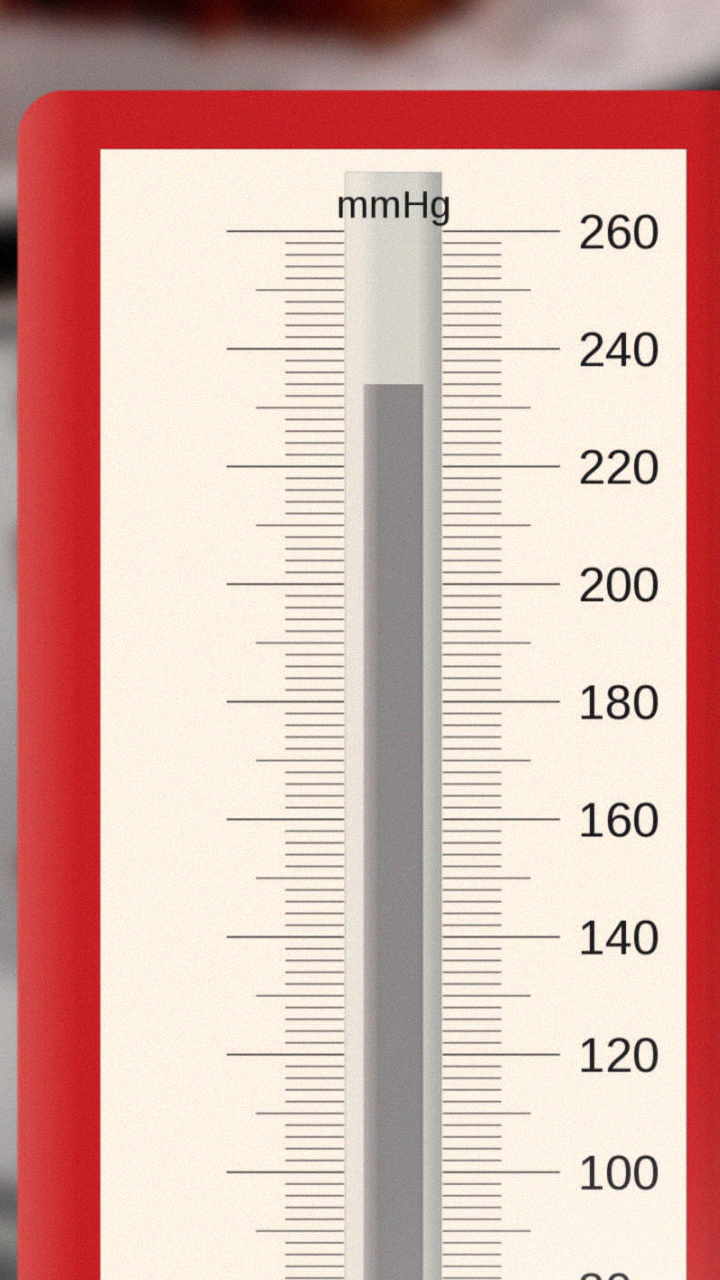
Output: mmHg 234
